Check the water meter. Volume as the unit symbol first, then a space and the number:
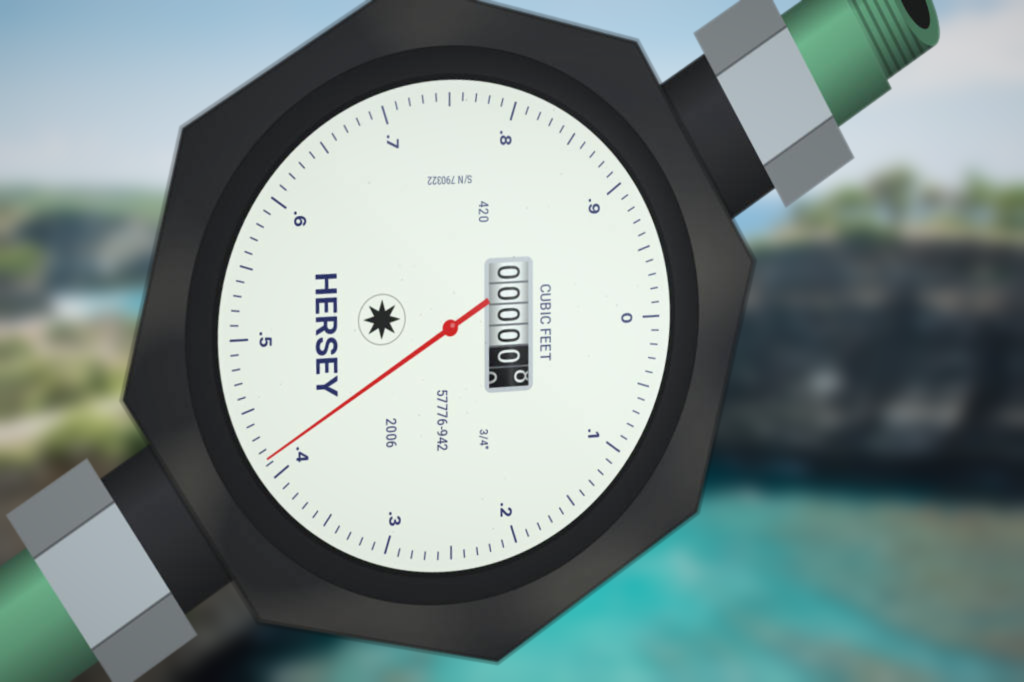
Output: ft³ 8.41
